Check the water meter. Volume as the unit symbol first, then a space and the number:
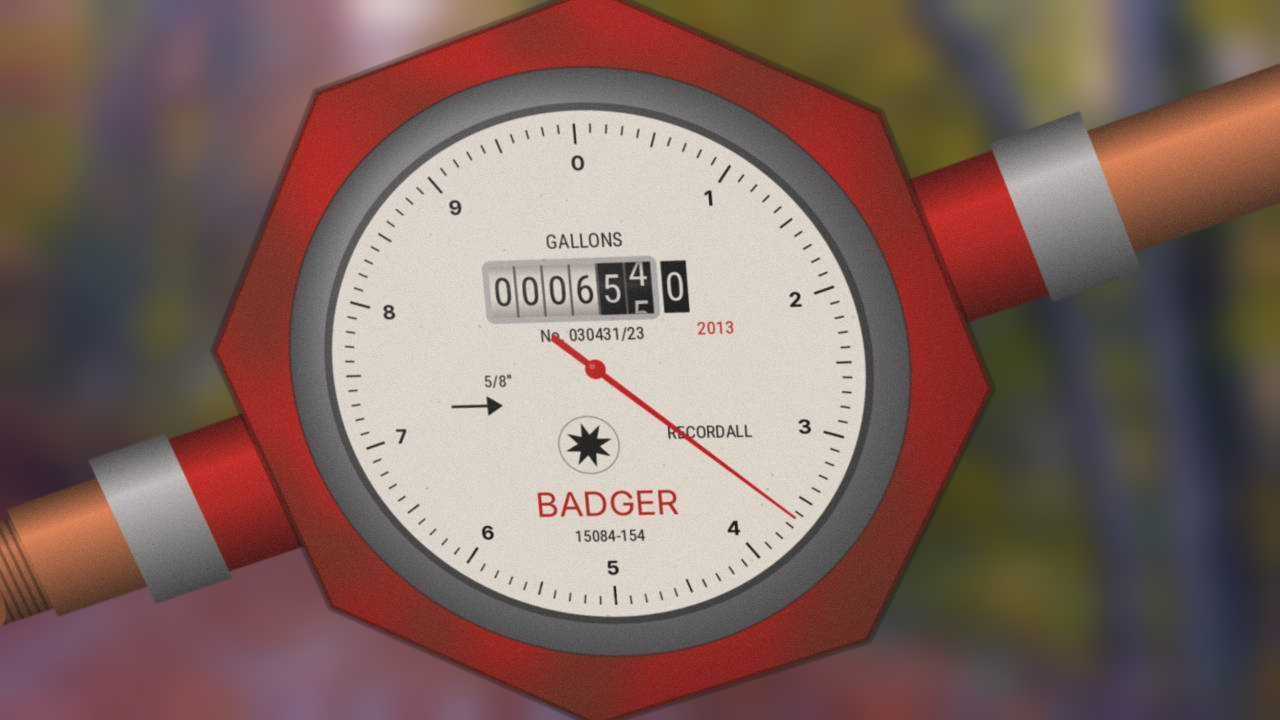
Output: gal 6543.6
